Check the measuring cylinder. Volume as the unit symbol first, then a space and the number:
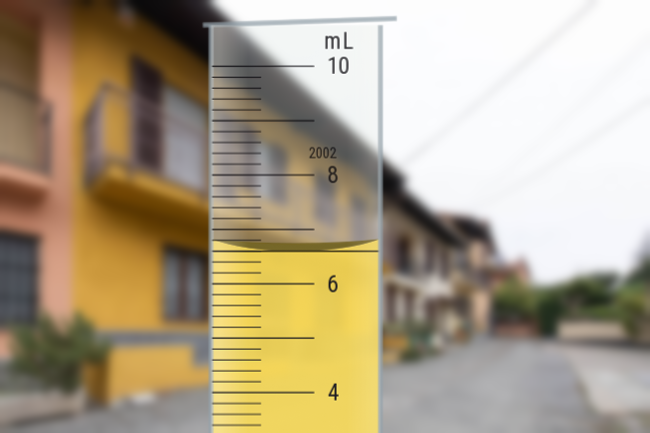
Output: mL 6.6
